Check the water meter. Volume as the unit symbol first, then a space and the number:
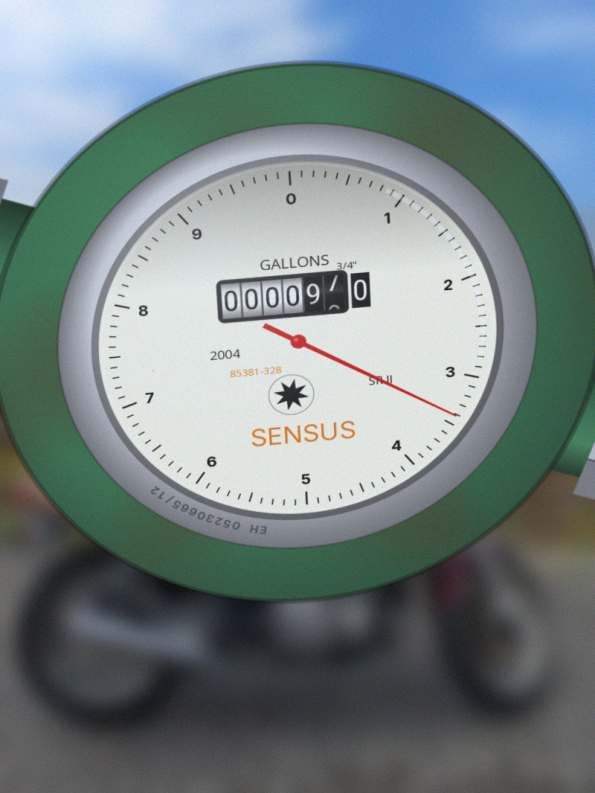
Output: gal 973.4
